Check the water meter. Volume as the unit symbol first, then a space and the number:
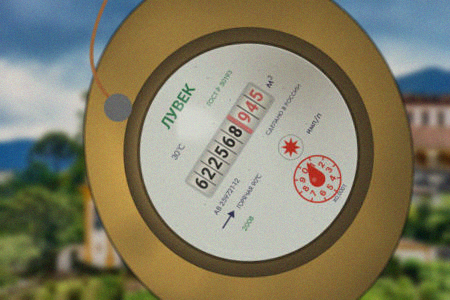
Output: m³ 622568.9450
